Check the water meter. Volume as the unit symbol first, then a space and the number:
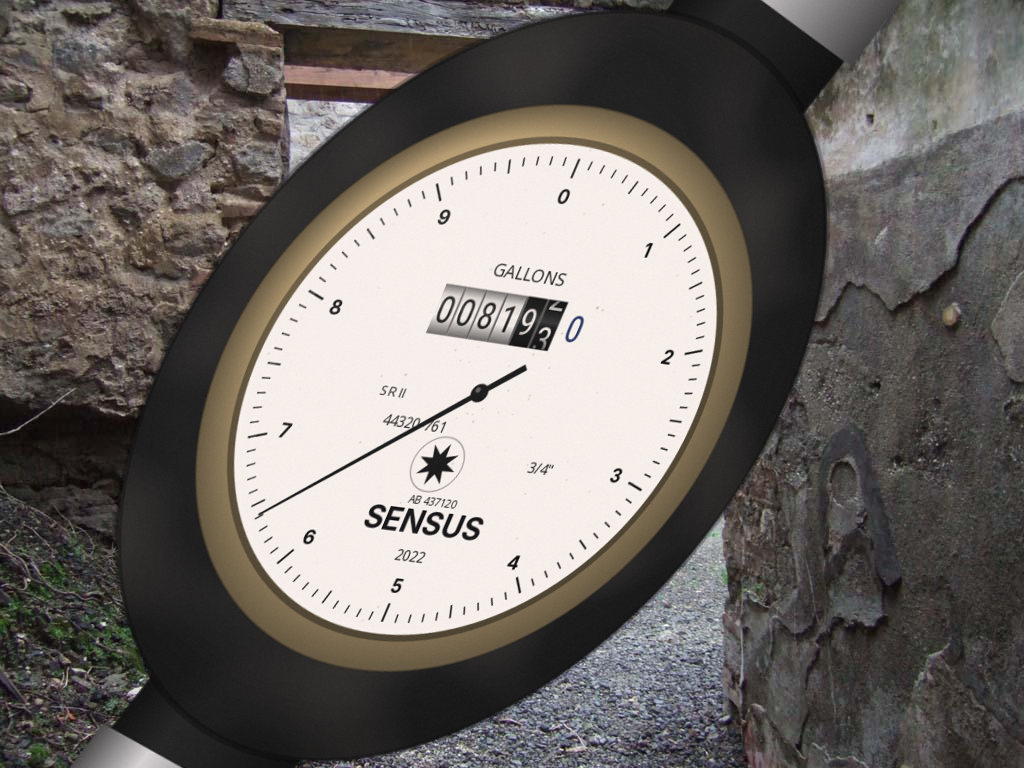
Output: gal 81926.4
